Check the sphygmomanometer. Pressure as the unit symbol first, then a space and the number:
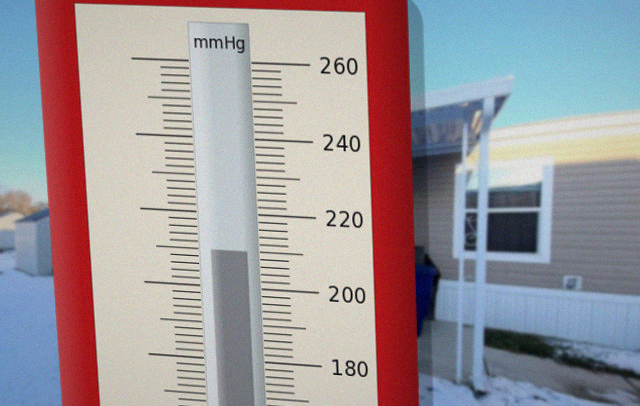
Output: mmHg 210
